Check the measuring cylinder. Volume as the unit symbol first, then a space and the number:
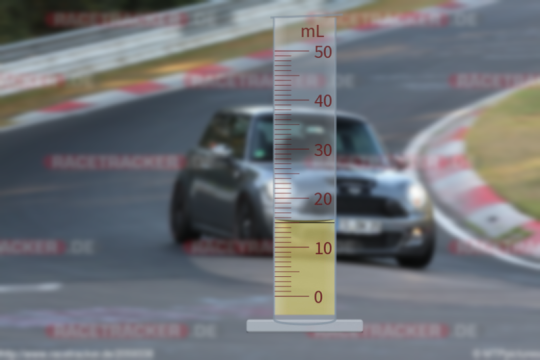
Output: mL 15
